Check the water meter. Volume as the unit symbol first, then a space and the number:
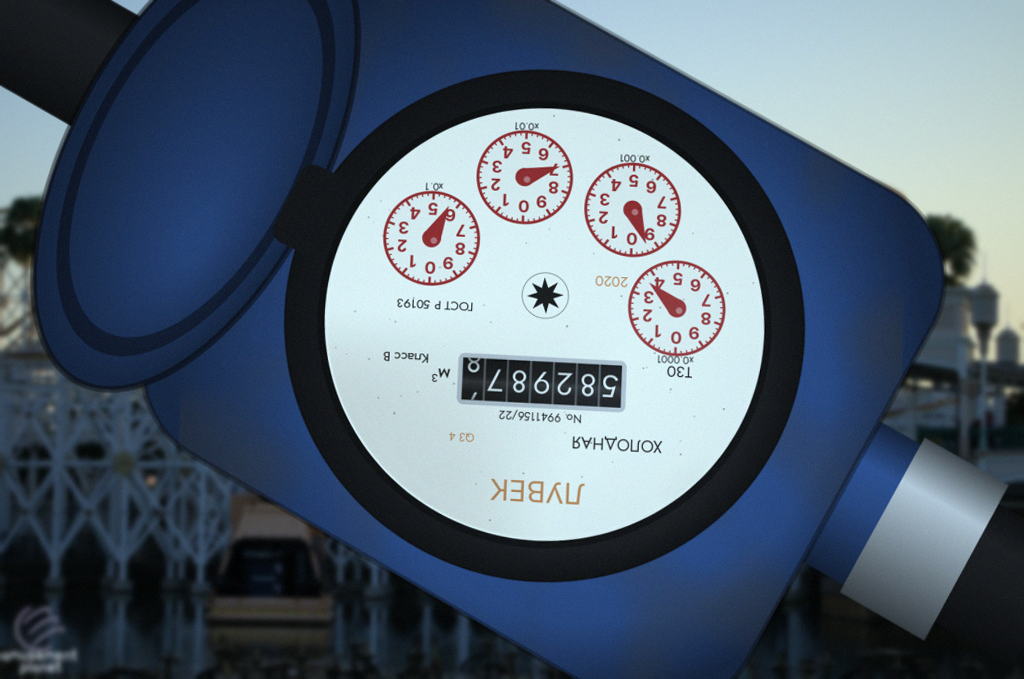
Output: m³ 5829877.5693
